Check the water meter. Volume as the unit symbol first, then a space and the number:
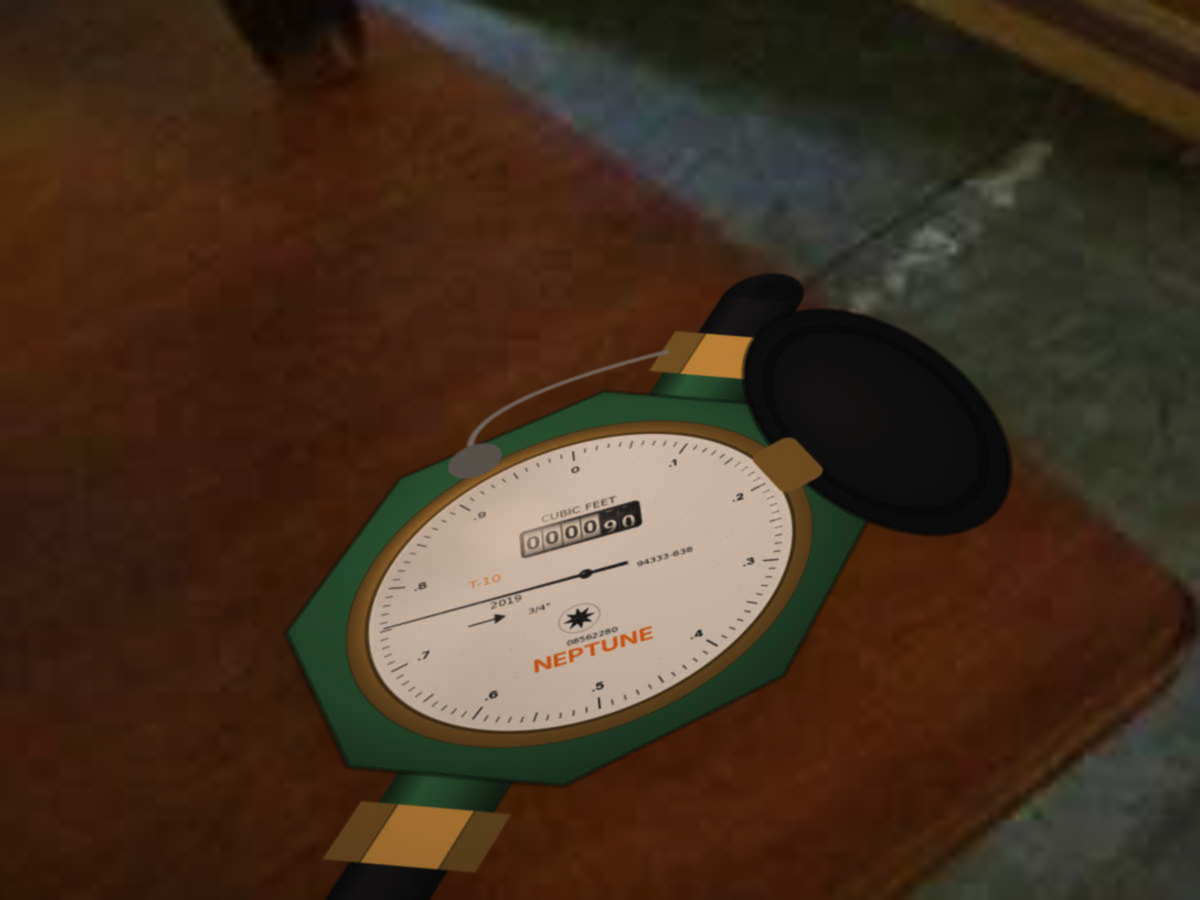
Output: ft³ 89.75
